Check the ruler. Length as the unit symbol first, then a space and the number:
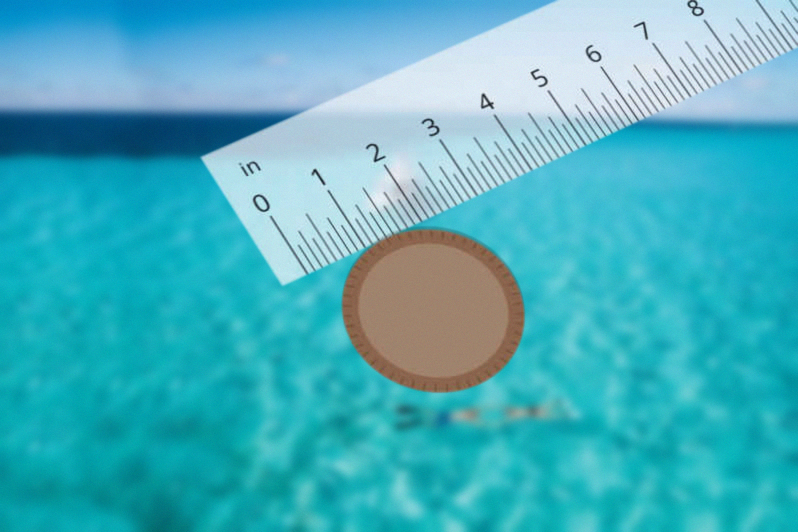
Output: in 2.75
